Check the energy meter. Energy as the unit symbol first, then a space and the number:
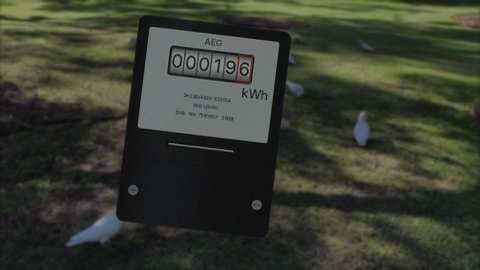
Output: kWh 19.6
